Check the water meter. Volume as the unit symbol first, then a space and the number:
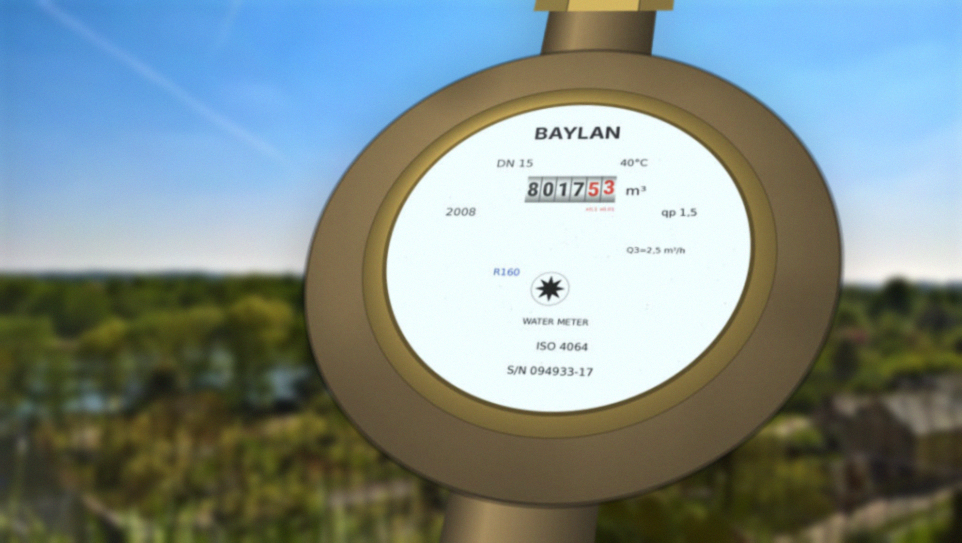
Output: m³ 8017.53
